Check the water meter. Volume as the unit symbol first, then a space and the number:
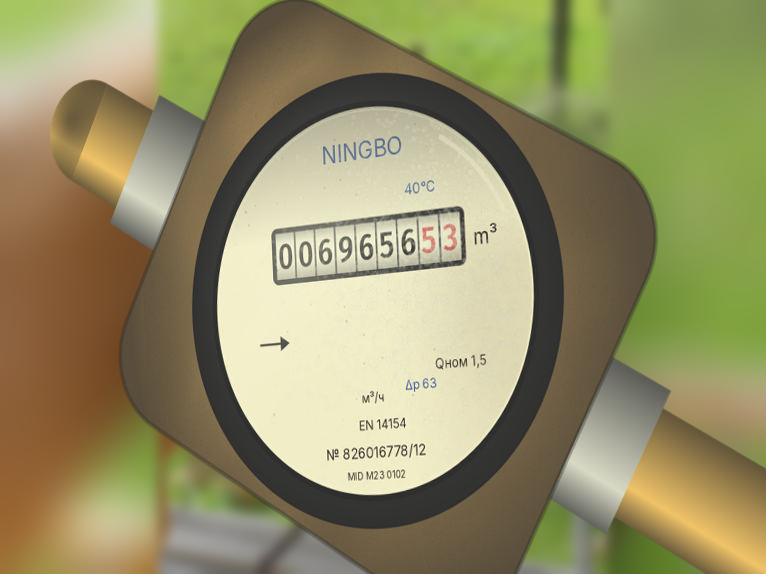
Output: m³ 69656.53
